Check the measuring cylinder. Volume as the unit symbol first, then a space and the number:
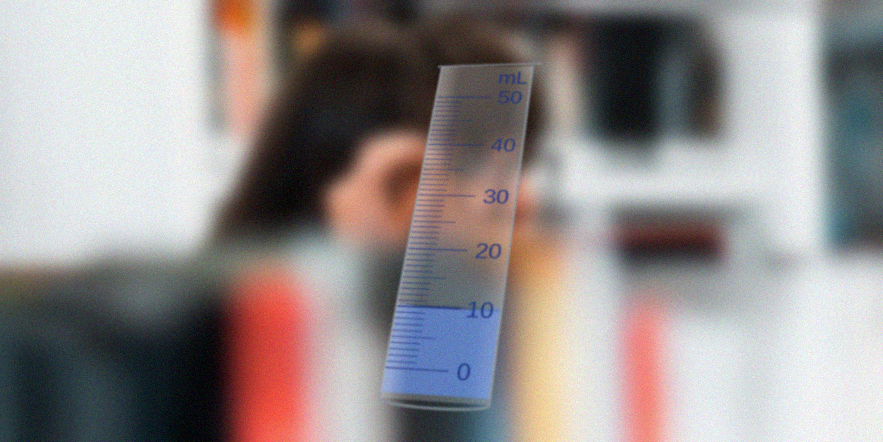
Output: mL 10
